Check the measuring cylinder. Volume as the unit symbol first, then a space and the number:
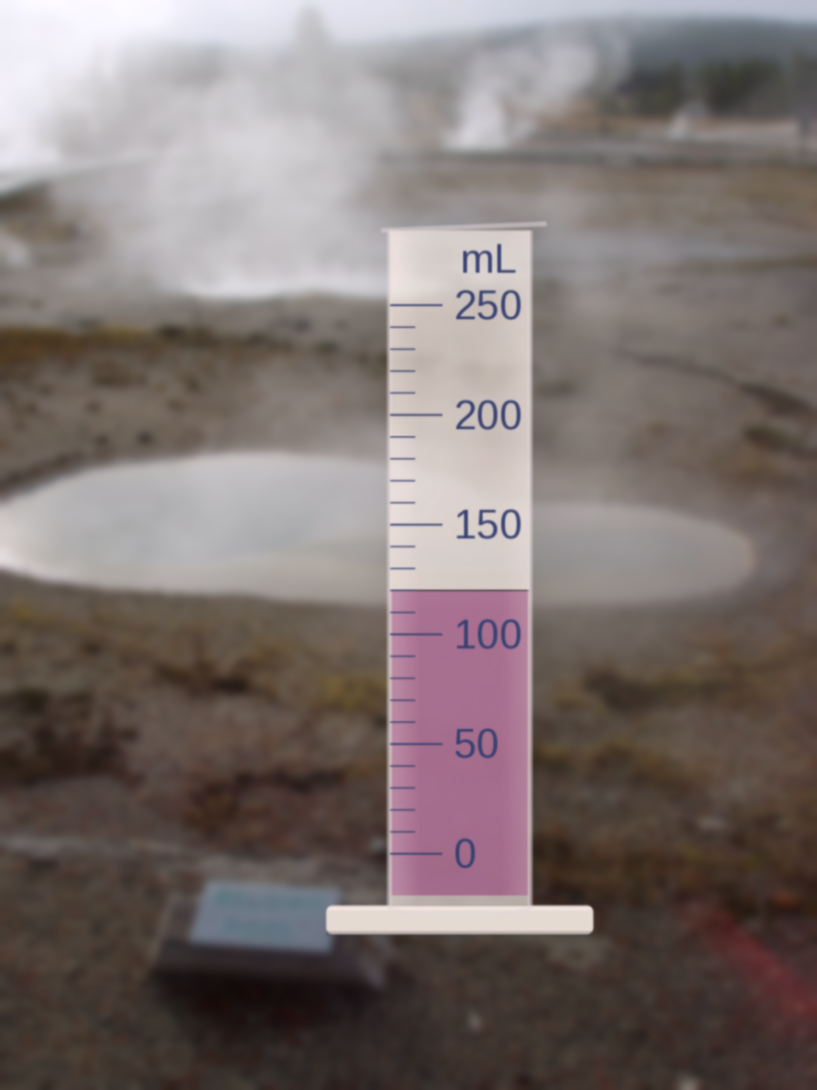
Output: mL 120
